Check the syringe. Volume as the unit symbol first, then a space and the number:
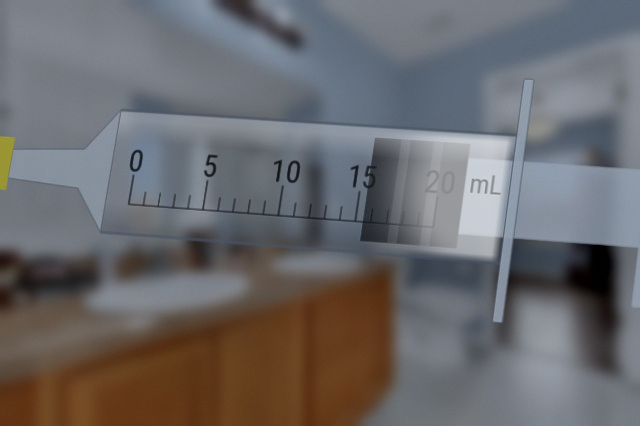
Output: mL 15.5
